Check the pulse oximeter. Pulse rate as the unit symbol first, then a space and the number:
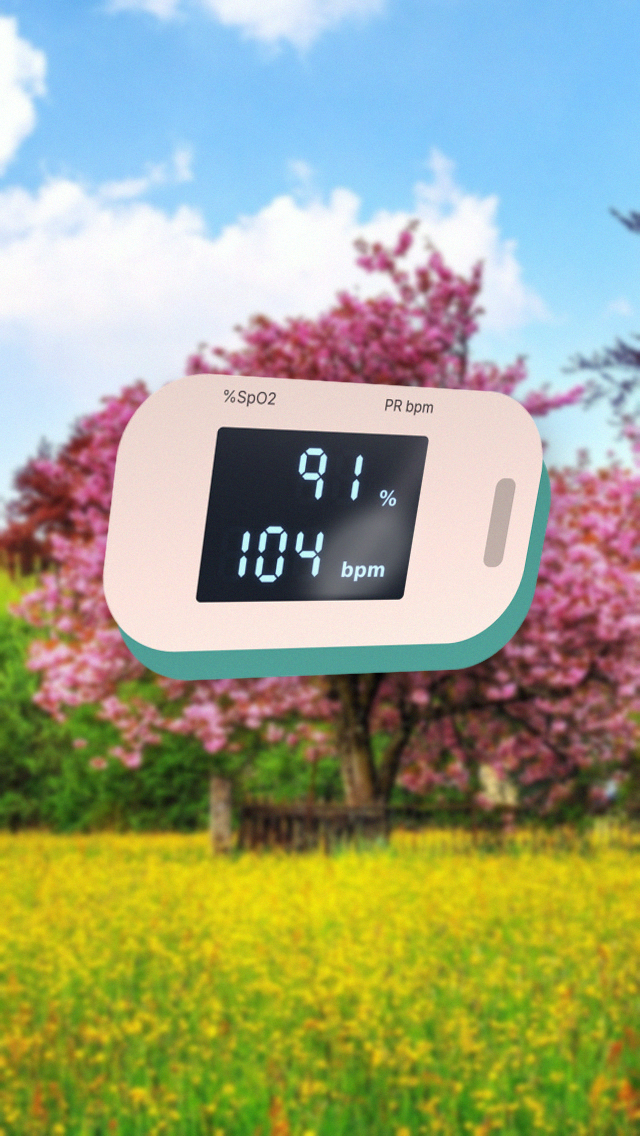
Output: bpm 104
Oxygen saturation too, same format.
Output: % 91
